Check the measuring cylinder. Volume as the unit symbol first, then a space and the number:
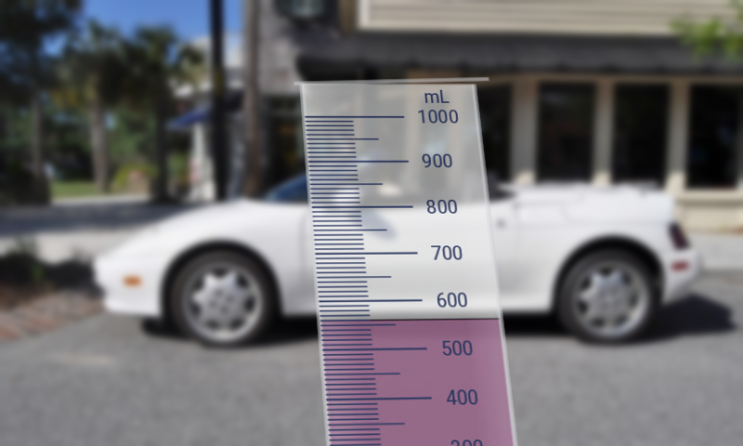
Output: mL 560
